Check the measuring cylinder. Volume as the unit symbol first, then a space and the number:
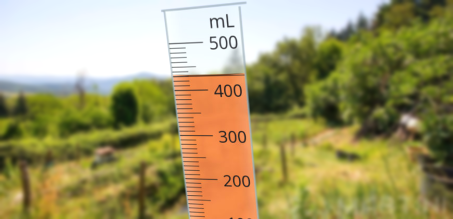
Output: mL 430
